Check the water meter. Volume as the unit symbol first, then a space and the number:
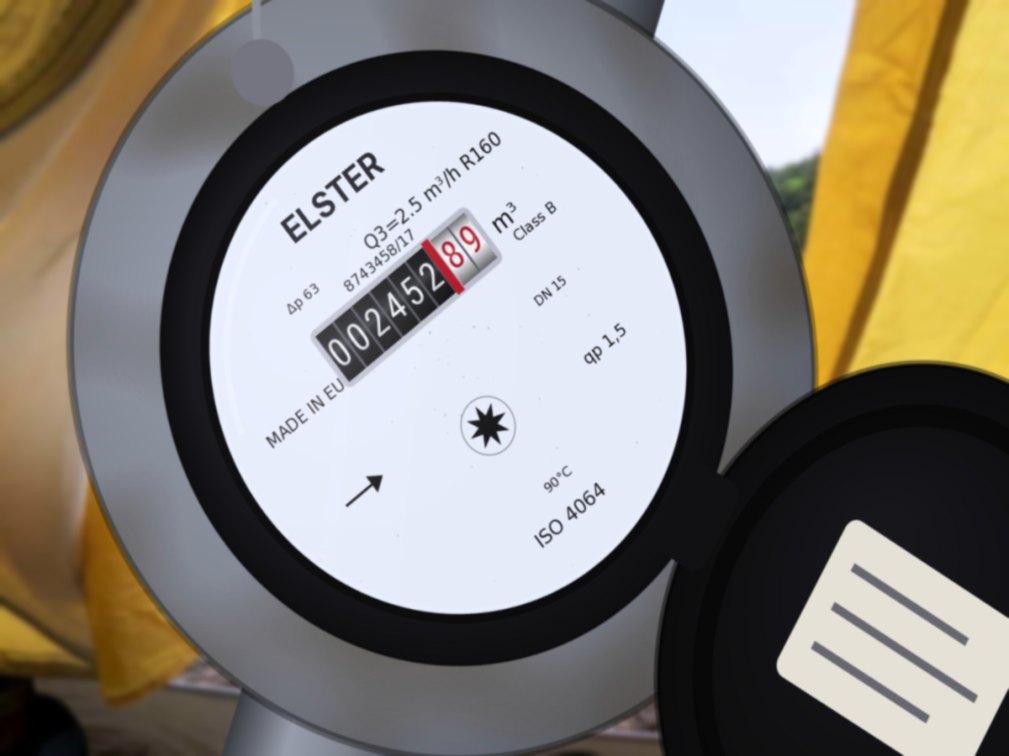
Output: m³ 2452.89
